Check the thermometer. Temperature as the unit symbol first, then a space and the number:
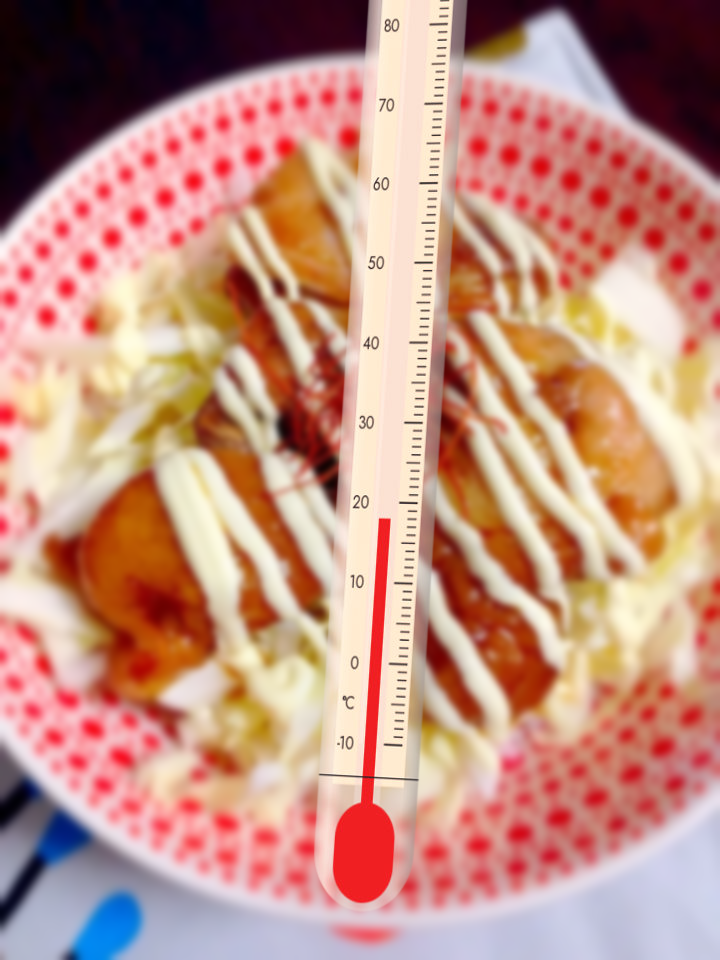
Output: °C 18
